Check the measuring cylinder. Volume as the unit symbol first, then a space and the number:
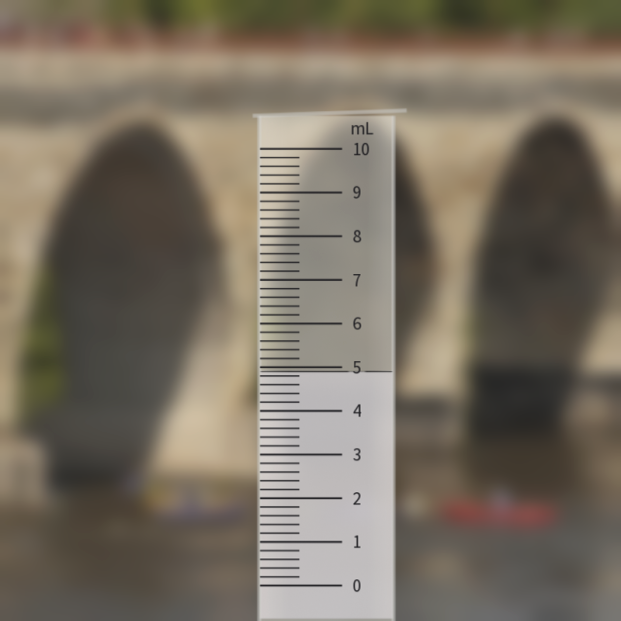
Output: mL 4.9
